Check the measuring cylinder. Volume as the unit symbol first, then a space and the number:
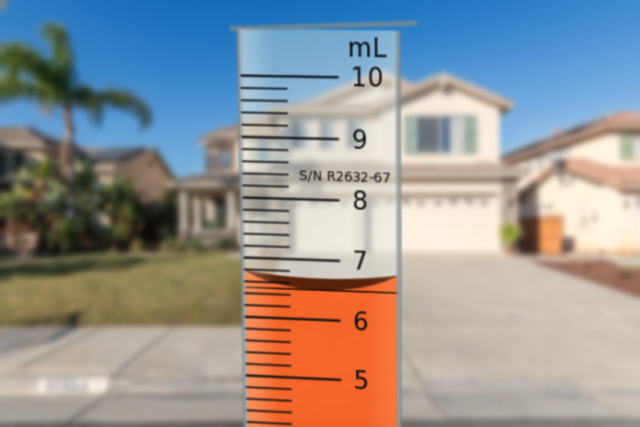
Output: mL 6.5
